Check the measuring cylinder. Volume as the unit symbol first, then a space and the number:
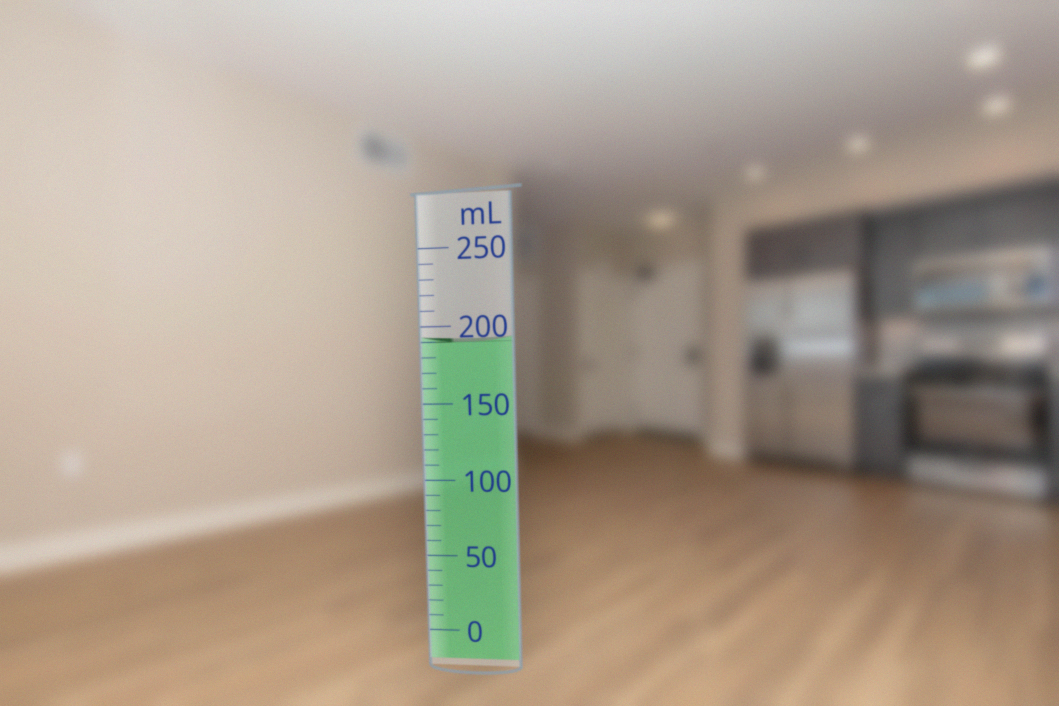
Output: mL 190
